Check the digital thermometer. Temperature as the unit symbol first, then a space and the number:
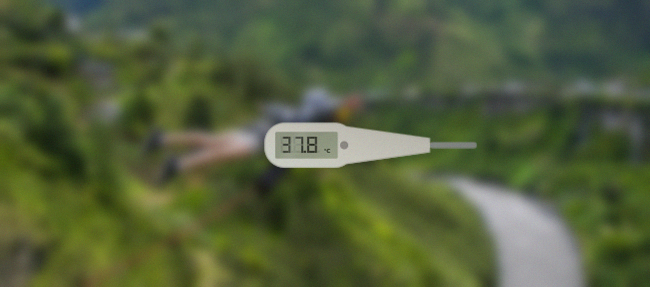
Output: °C 37.8
